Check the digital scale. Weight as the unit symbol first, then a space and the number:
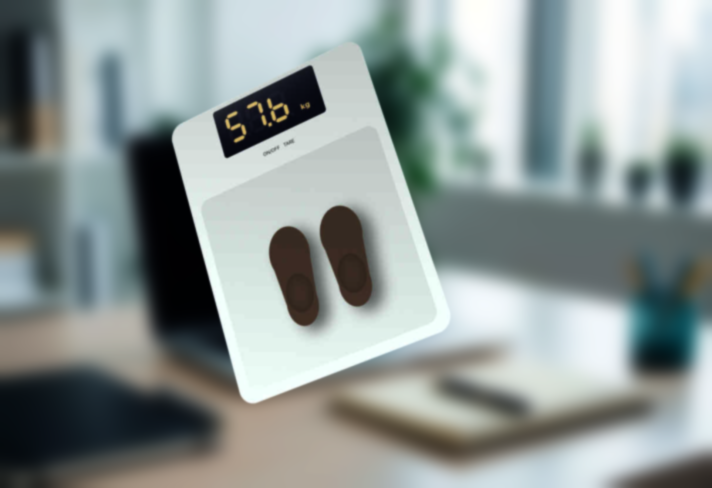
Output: kg 57.6
